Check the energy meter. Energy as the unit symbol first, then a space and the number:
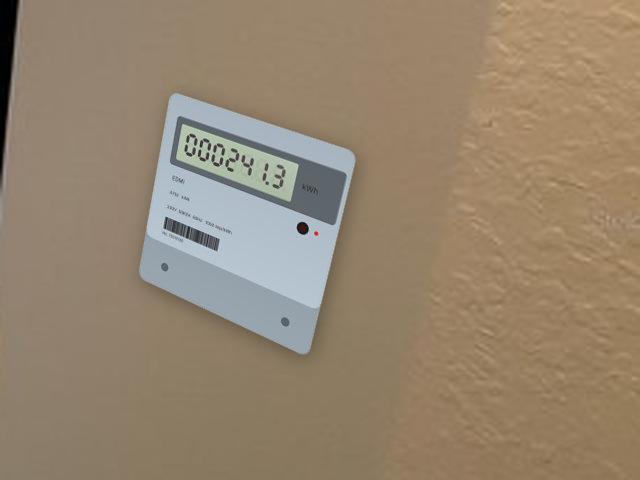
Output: kWh 241.3
